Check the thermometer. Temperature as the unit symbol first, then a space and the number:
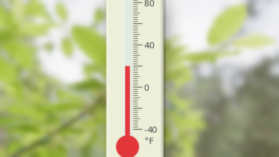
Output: °F 20
